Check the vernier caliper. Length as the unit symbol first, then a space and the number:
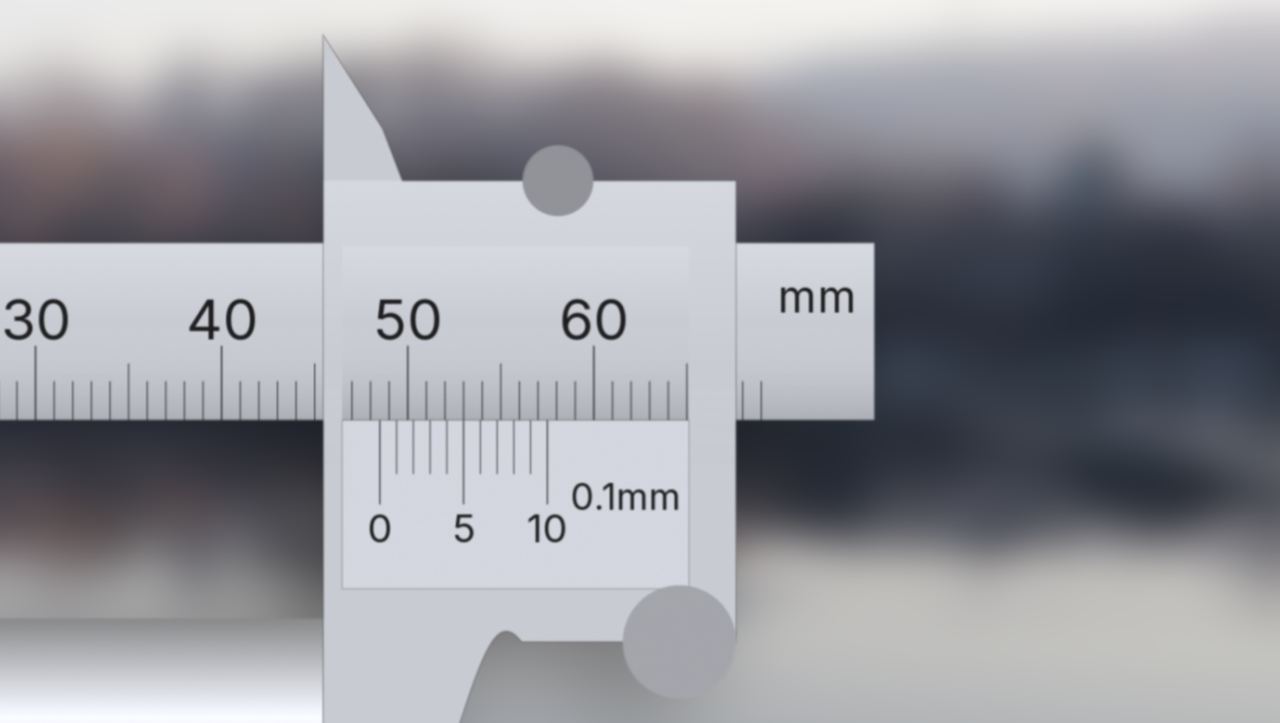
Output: mm 48.5
